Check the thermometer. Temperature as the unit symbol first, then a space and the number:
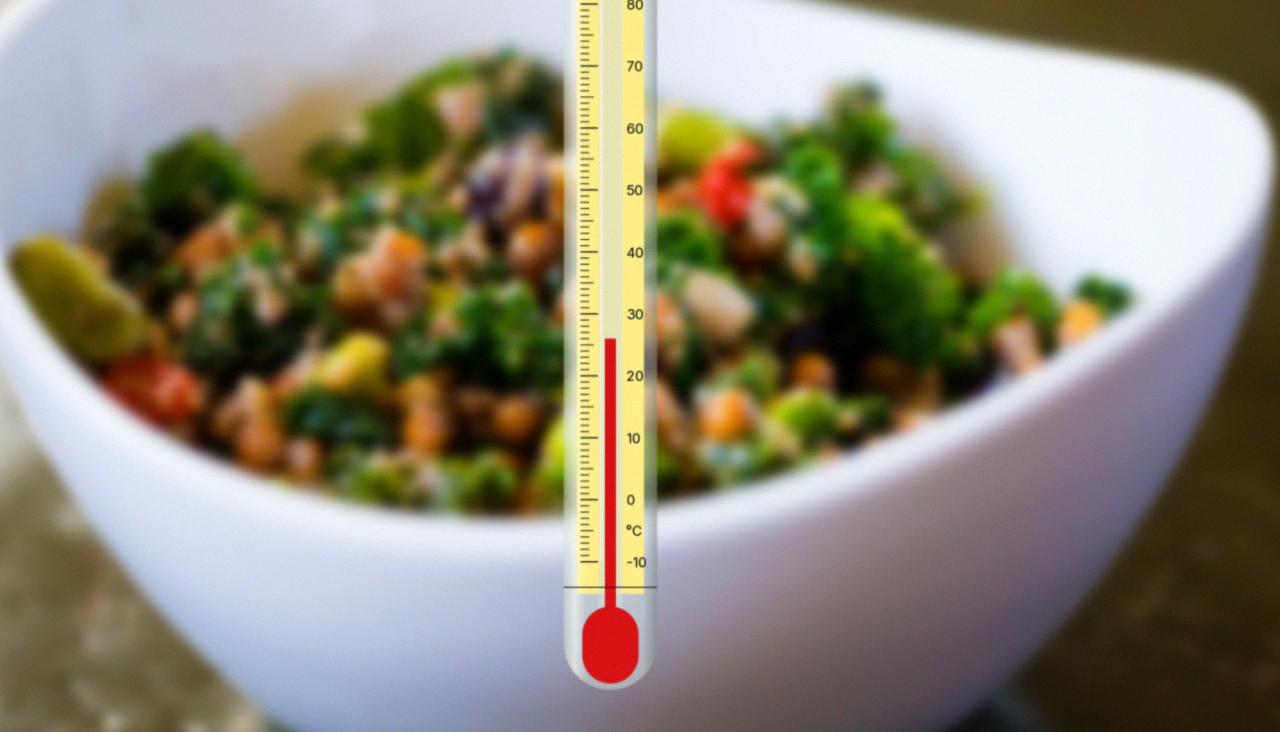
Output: °C 26
